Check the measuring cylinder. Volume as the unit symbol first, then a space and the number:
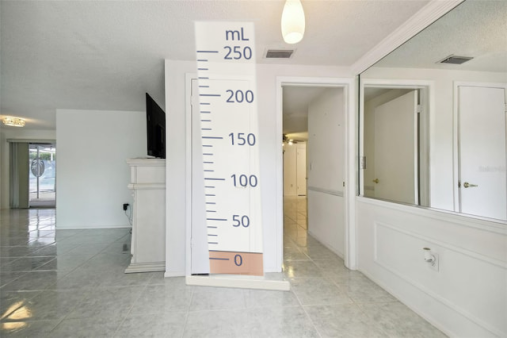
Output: mL 10
